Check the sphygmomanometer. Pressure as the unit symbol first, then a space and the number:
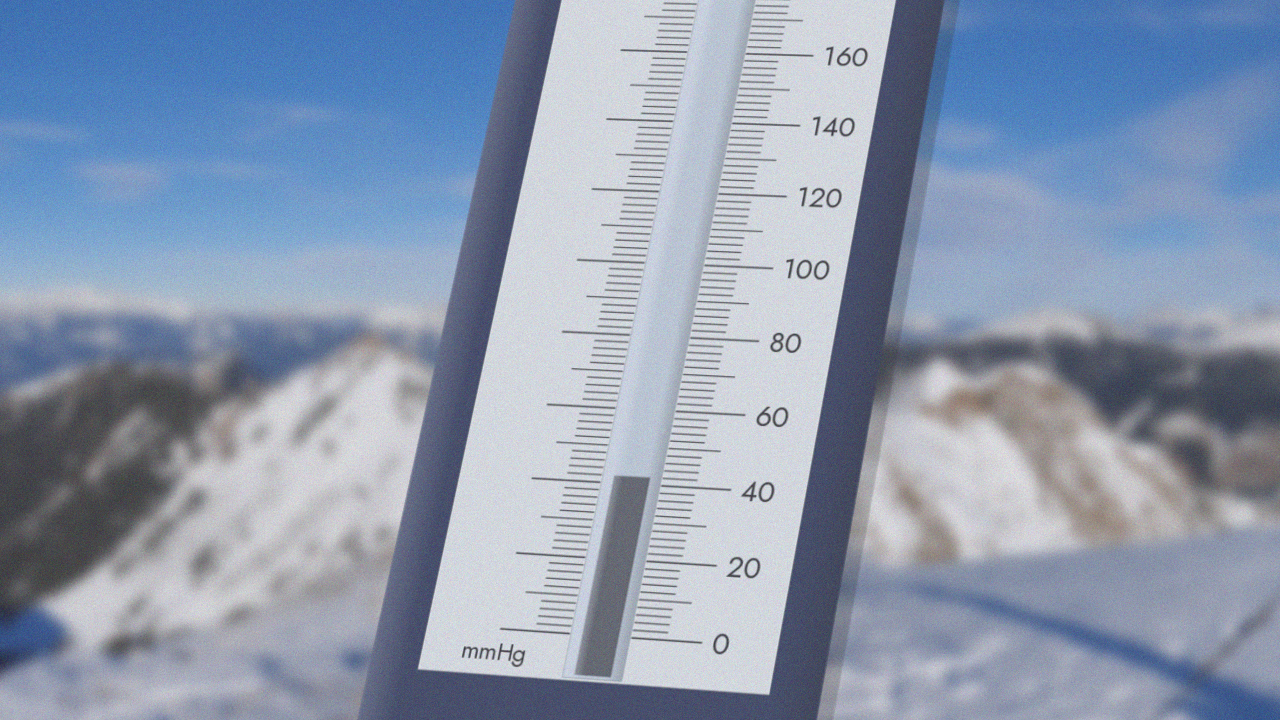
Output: mmHg 42
